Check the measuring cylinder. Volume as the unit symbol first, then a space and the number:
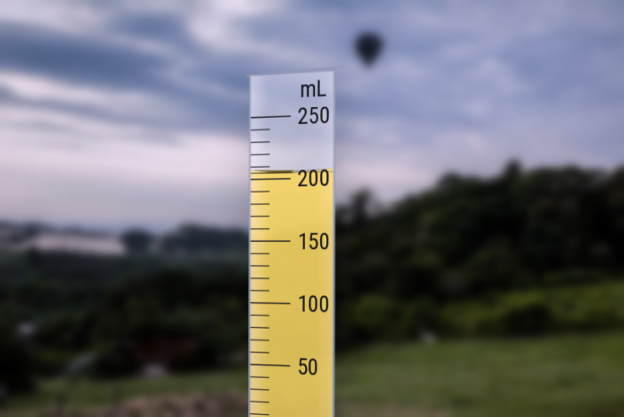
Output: mL 205
